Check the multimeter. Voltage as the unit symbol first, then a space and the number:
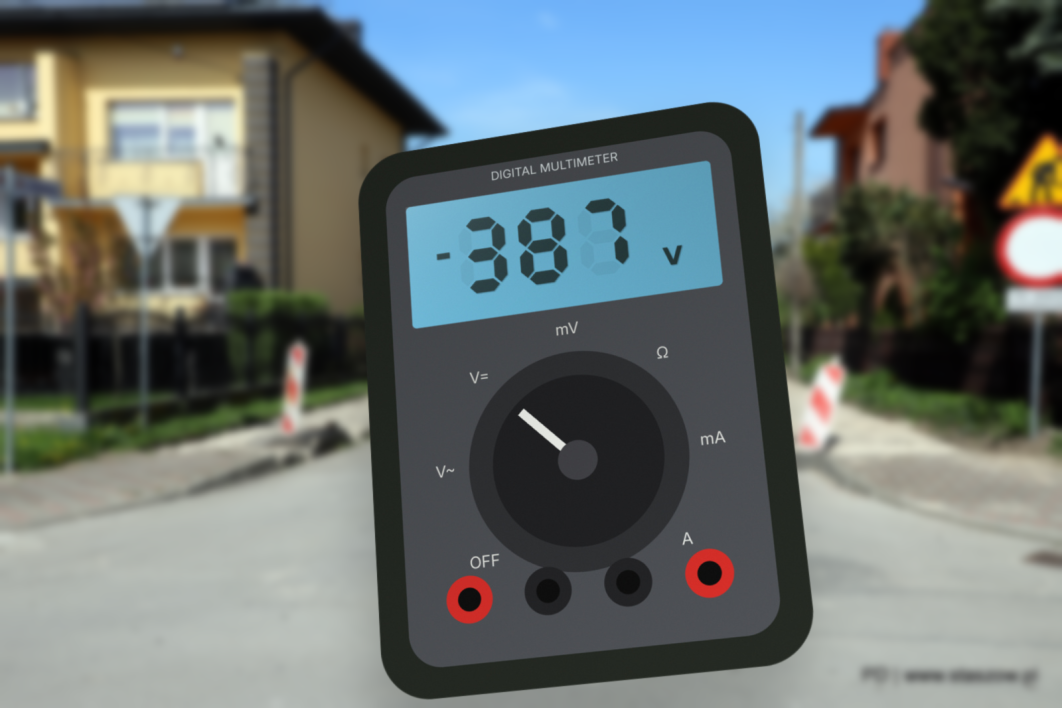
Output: V -387
